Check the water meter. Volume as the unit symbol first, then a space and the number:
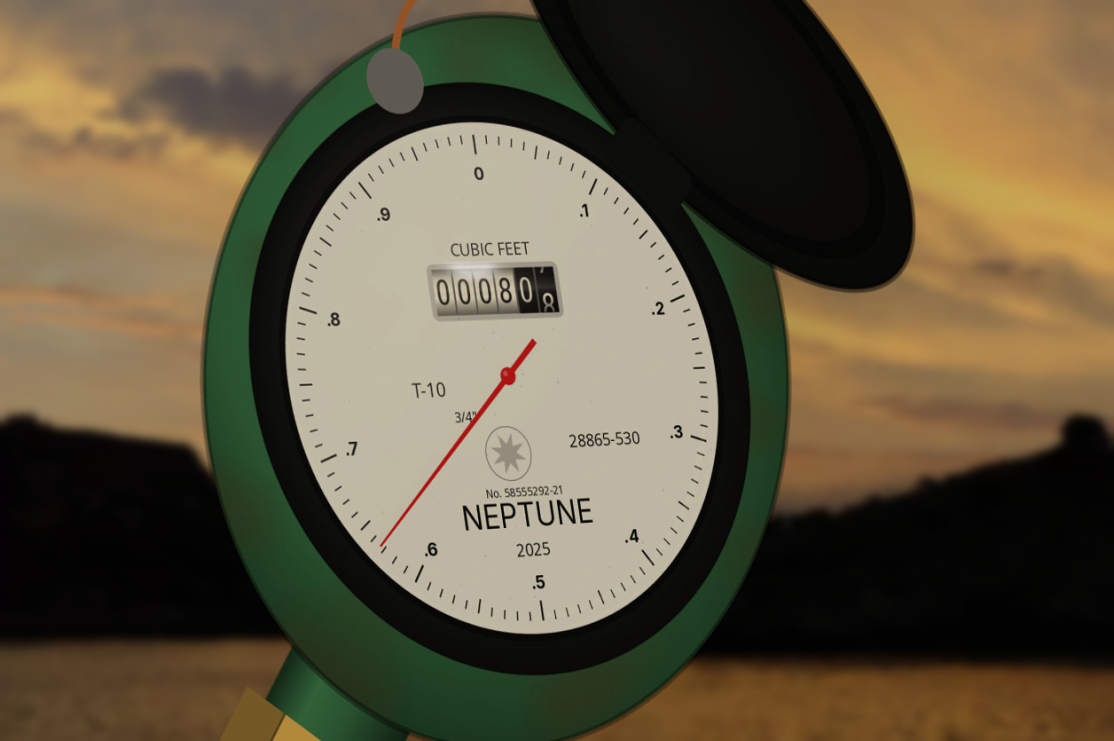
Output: ft³ 807.63
